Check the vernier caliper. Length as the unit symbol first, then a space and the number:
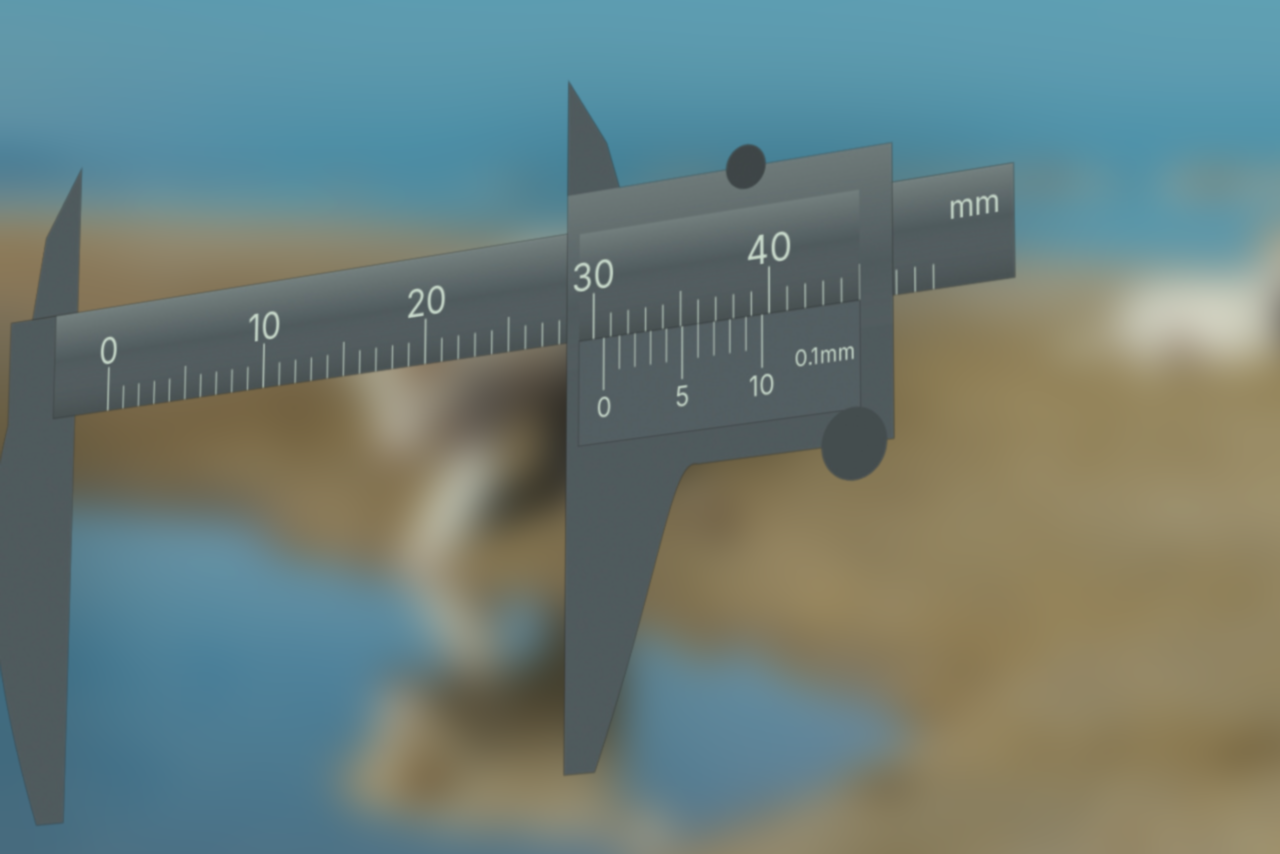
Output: mm 30.6
